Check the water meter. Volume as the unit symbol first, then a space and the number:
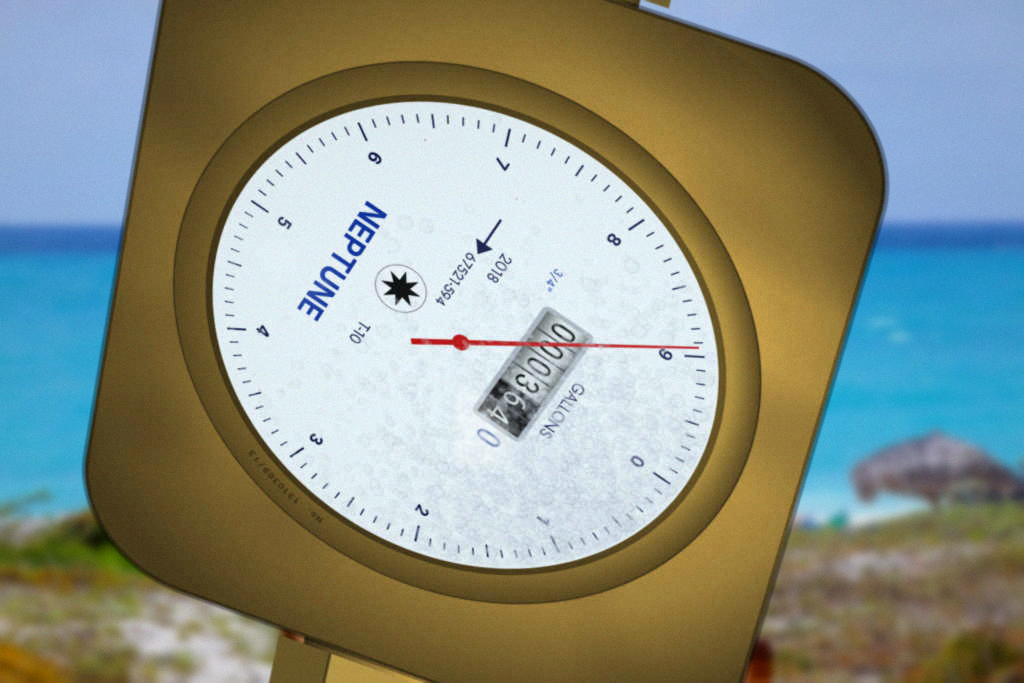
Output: gal 3638.9
